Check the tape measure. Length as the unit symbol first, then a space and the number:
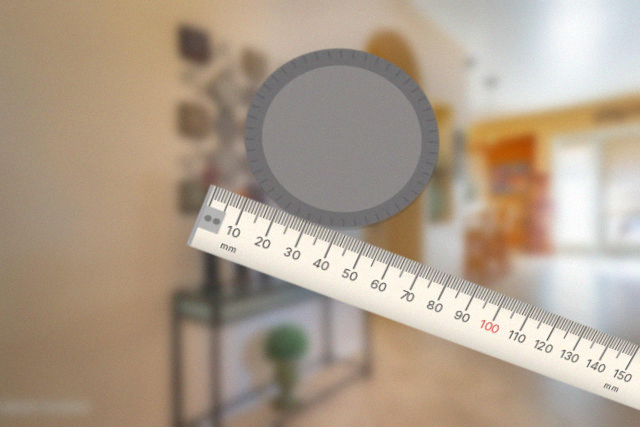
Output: mm 60
